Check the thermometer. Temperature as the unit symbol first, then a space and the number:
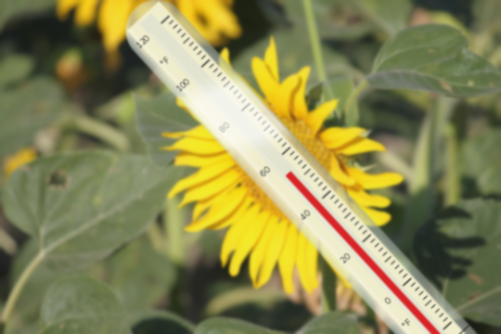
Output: °F 54
